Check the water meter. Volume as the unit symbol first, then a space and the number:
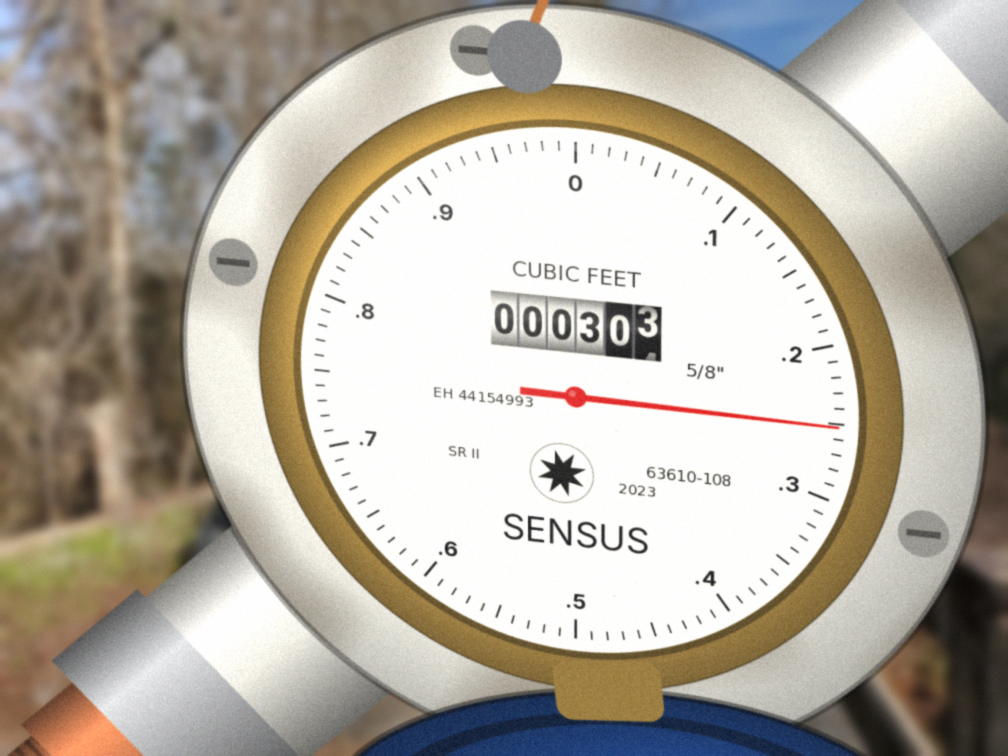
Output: ft³ 303.25
